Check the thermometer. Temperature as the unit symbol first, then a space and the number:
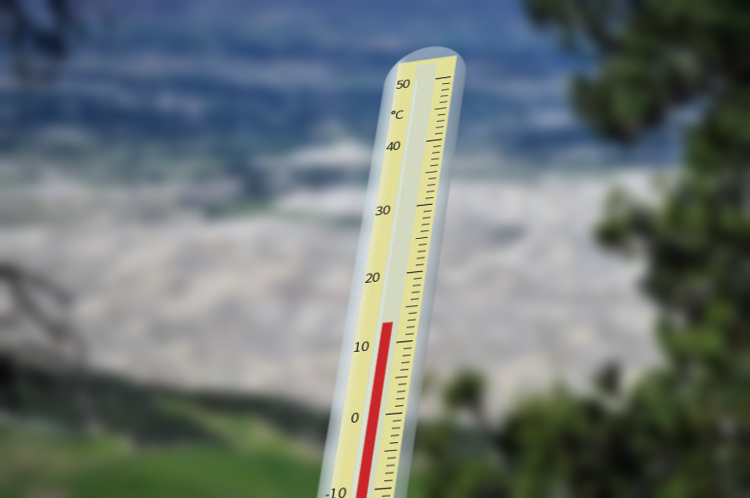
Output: °C 13
